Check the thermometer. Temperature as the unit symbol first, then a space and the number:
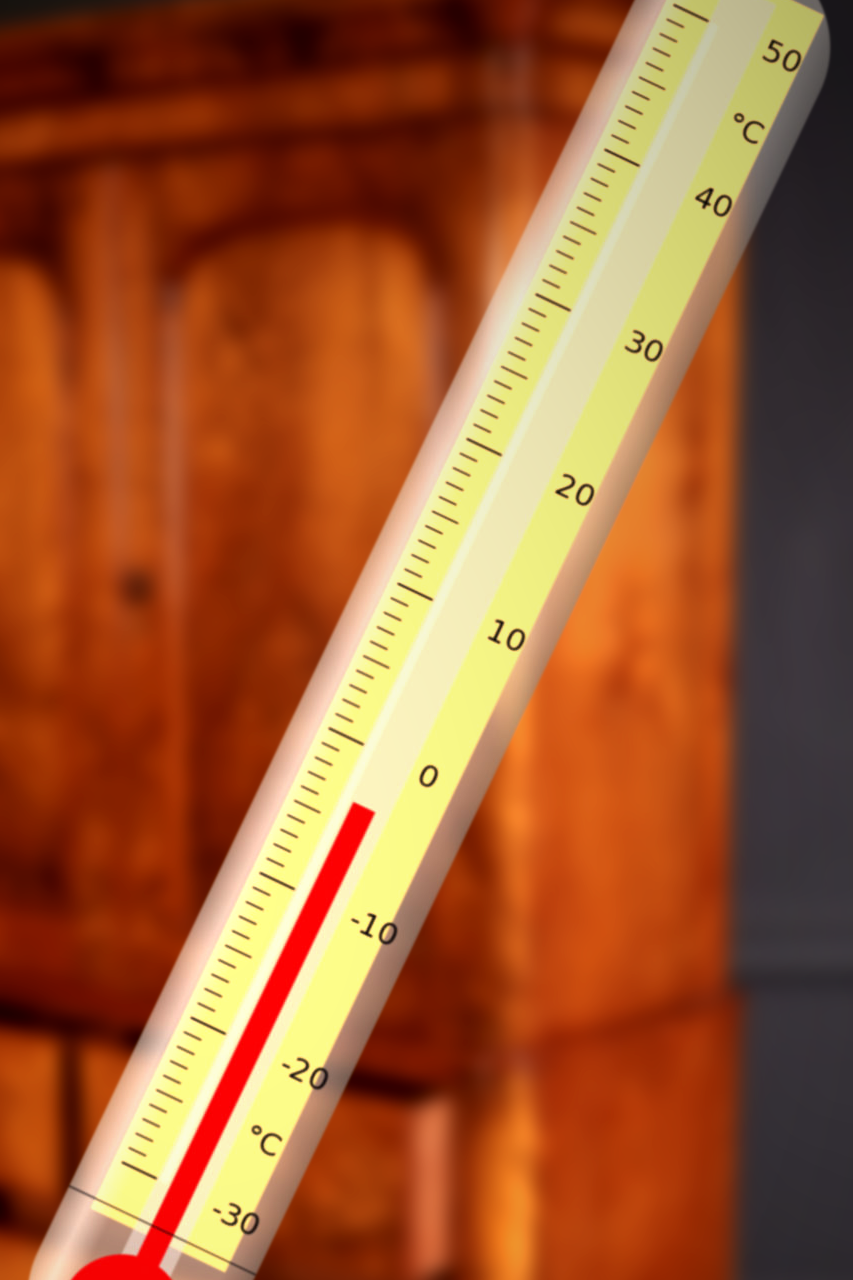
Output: °C -3.5
